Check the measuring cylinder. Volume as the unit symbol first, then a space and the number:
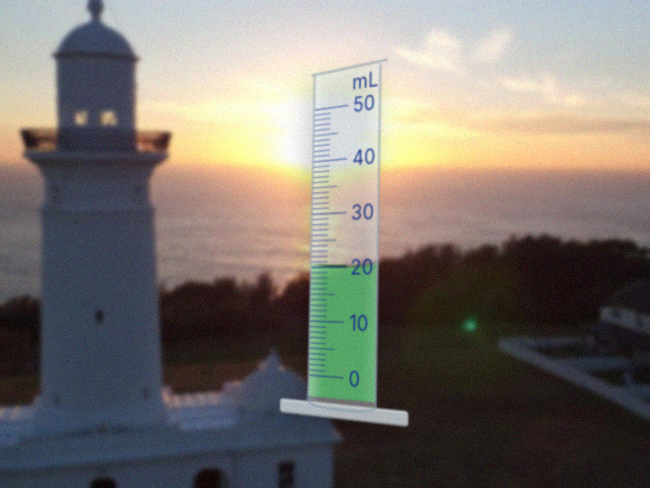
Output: mL 20
